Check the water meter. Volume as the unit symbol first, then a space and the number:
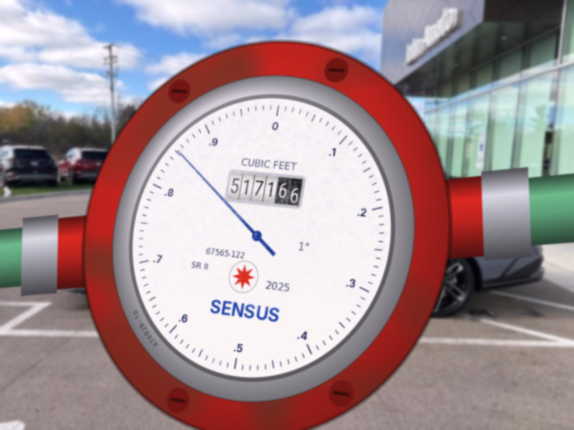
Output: ft³ 517165.85
